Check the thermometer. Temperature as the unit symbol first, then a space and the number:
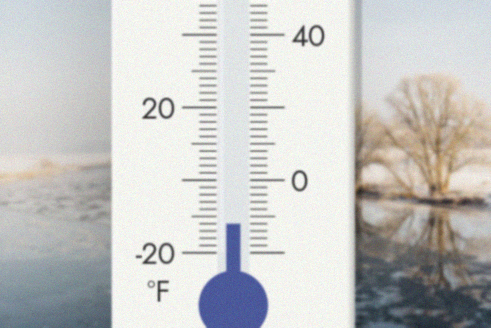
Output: °F -12
